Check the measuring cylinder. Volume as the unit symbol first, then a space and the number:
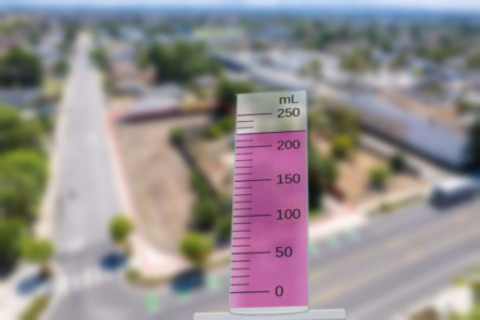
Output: mL 220
